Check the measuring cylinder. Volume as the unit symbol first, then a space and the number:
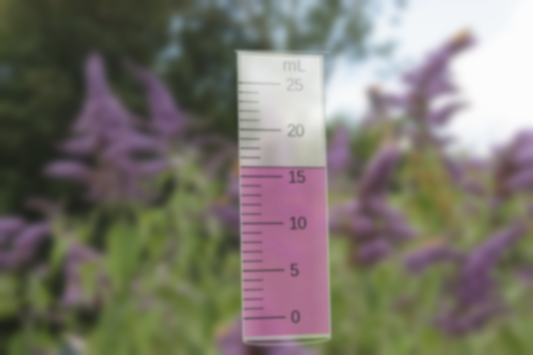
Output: mL 16
